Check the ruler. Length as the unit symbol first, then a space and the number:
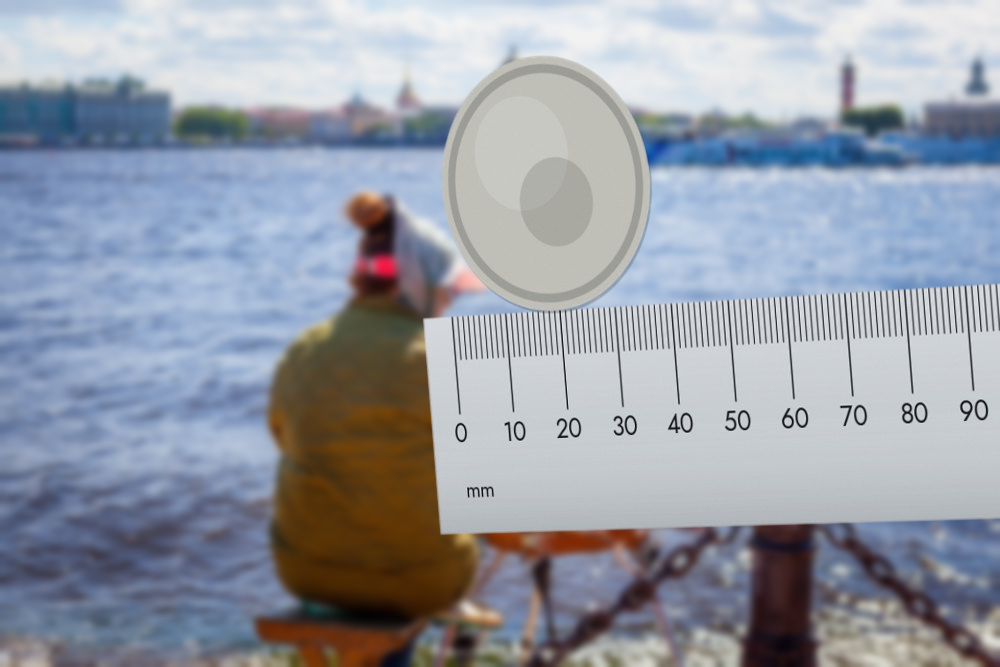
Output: mm 38
